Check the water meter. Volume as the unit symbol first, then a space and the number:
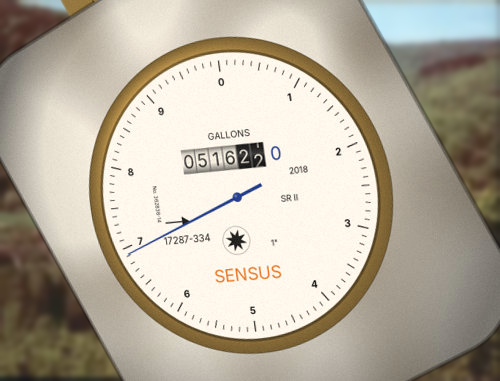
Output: gal 516216.9
